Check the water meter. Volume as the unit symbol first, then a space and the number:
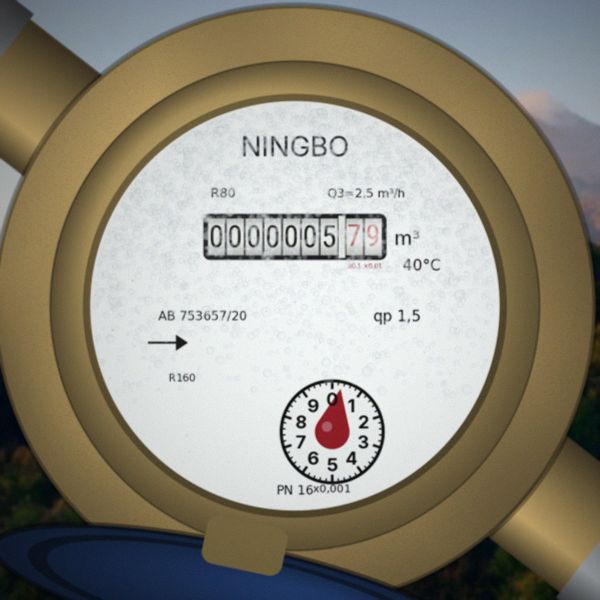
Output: m³ 5.790
